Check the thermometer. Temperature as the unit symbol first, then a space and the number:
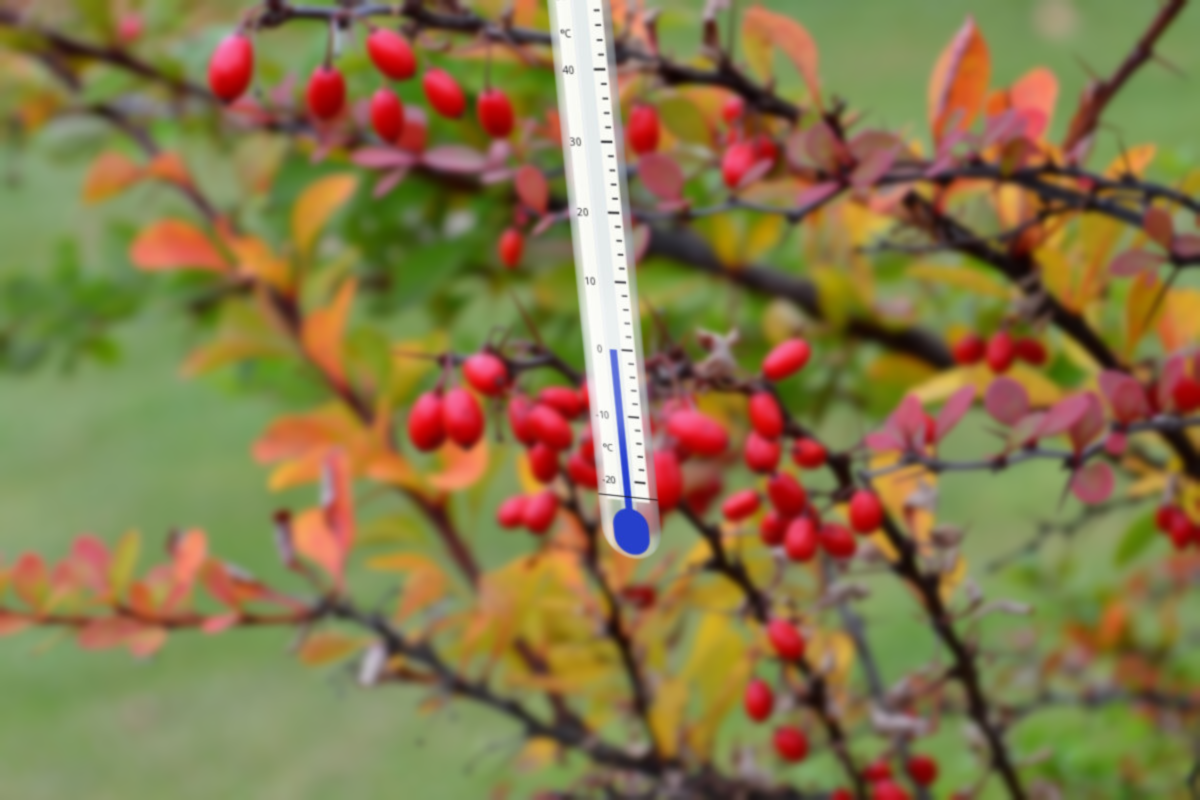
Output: °C 0
